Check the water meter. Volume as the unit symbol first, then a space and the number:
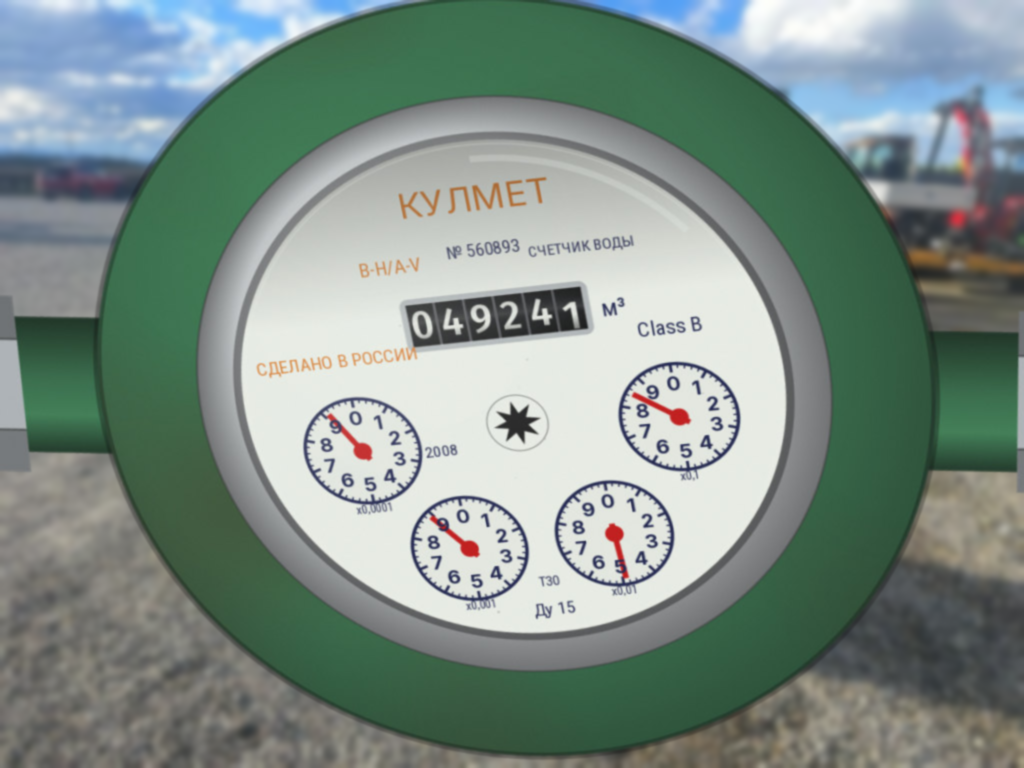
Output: m³ 49240.8489
